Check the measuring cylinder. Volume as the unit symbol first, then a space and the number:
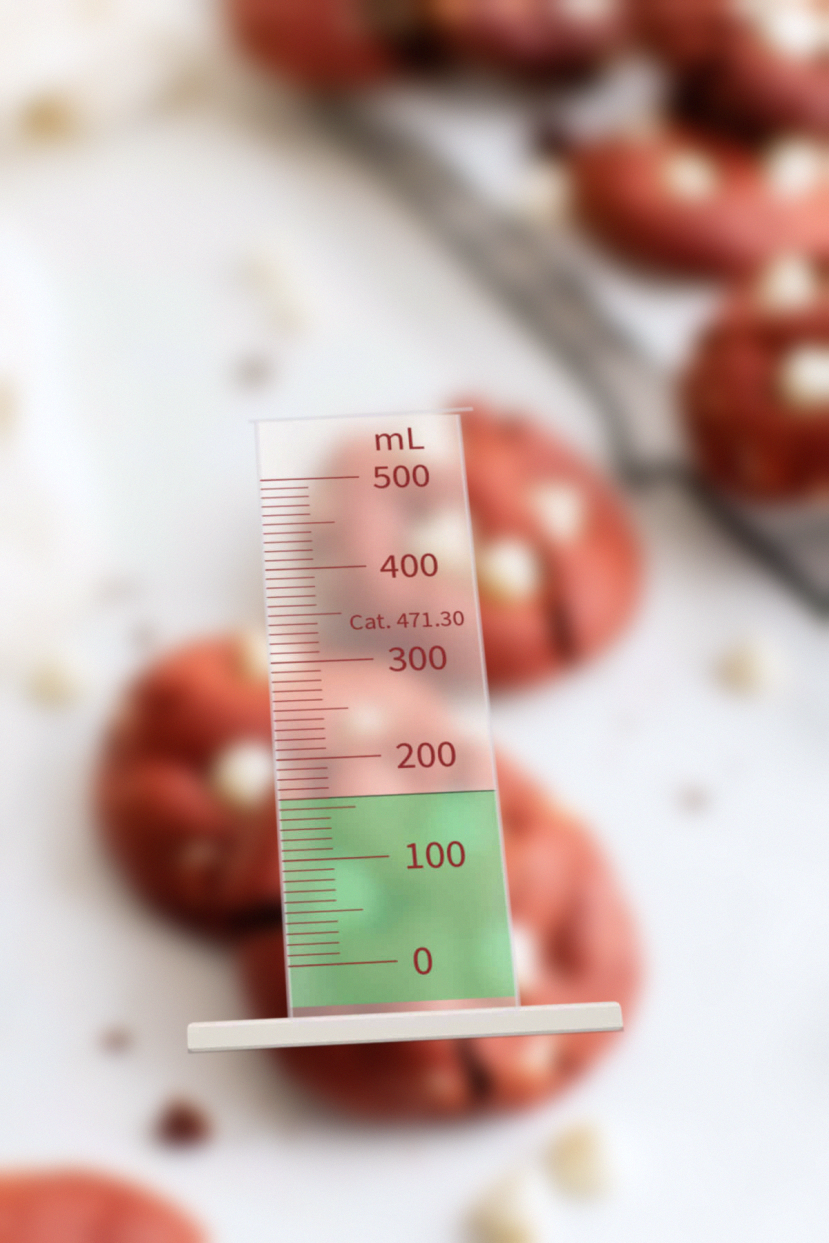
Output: mL 160
